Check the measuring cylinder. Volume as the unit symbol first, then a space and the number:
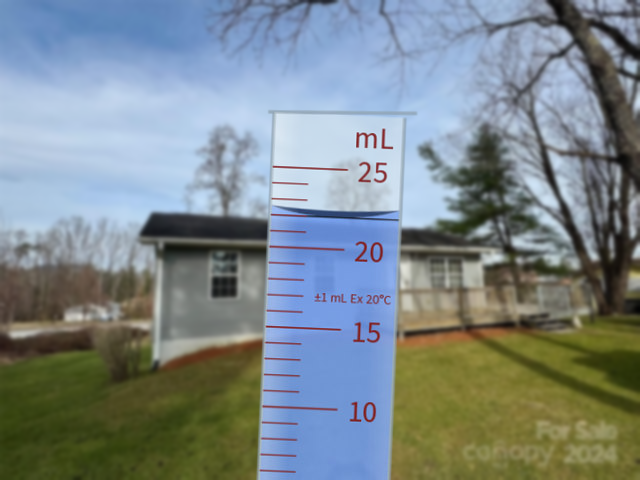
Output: mL 22
